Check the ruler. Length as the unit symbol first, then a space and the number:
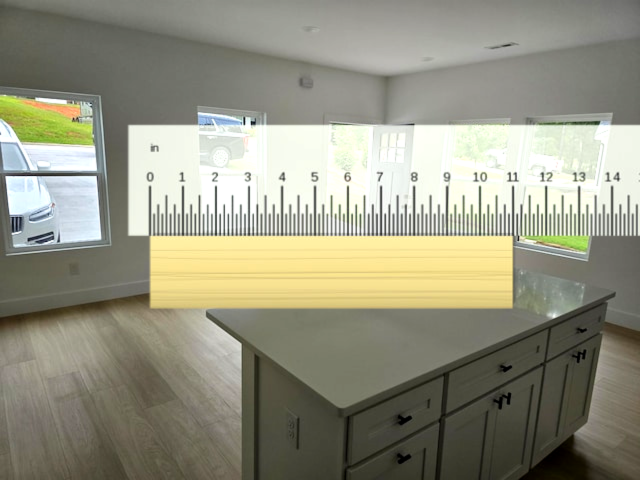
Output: in 11
